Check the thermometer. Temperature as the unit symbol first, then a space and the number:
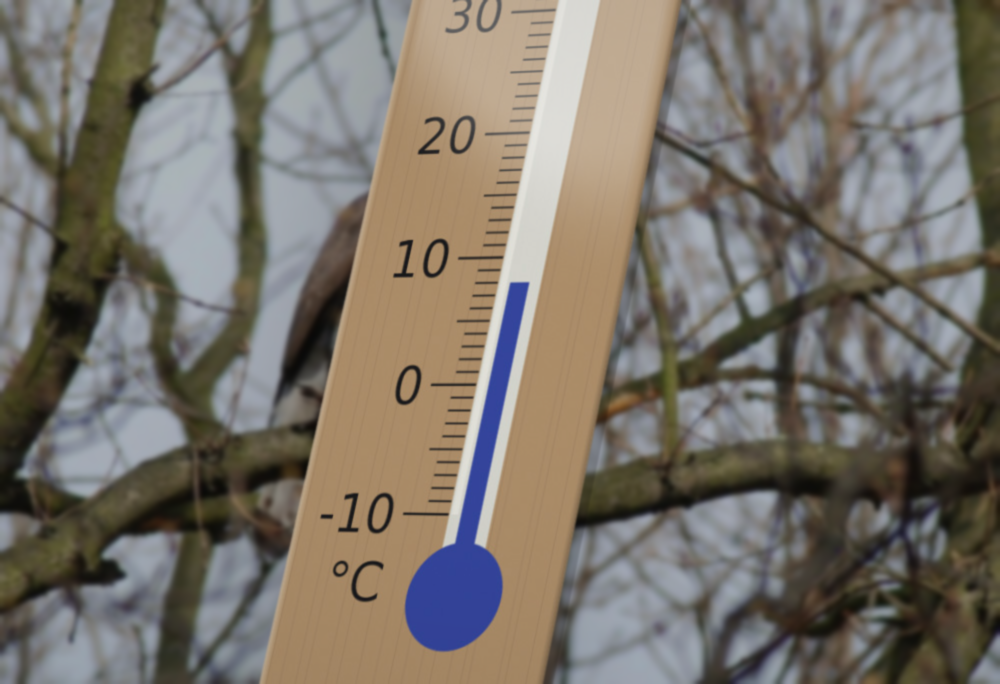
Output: °C 8
